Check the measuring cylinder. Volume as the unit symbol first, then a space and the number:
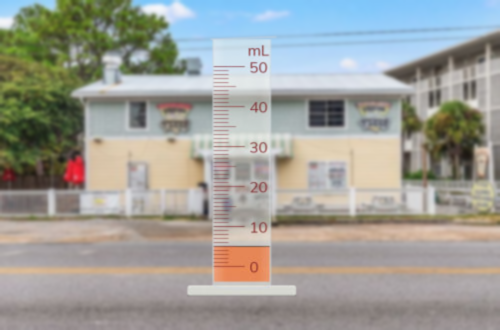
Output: mL 5
